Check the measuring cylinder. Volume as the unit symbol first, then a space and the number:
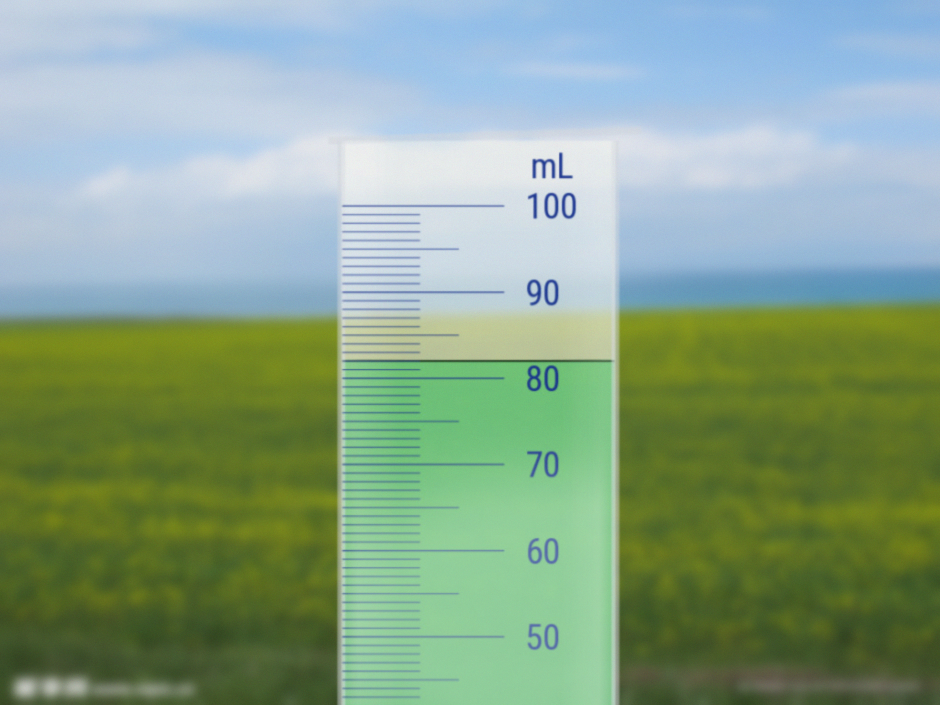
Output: mL 82
